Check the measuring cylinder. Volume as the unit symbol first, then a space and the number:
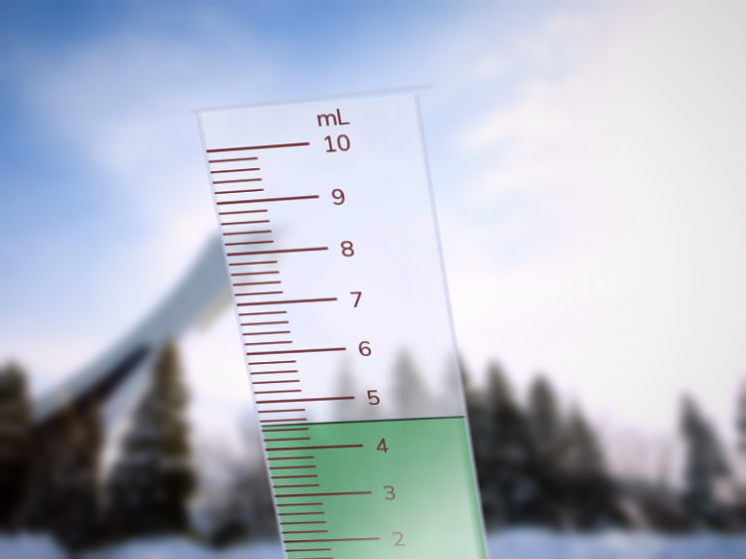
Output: mL 4.5
